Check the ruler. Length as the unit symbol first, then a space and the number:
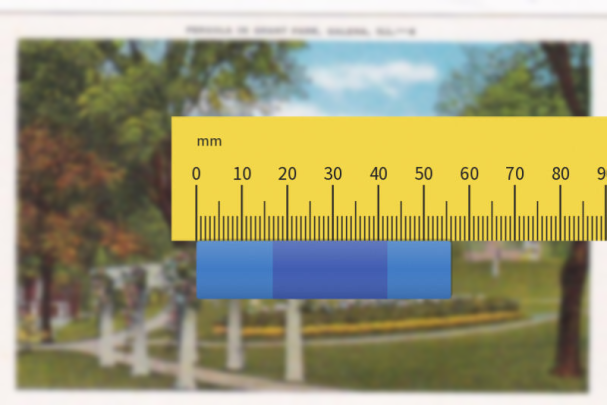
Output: mm 56
